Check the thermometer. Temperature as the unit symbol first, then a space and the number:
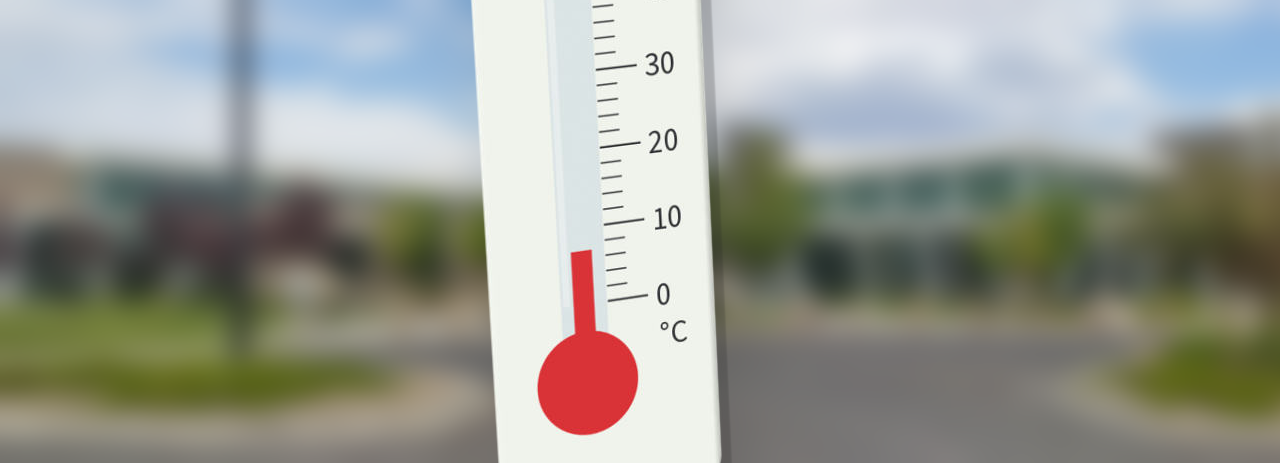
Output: °C 7
